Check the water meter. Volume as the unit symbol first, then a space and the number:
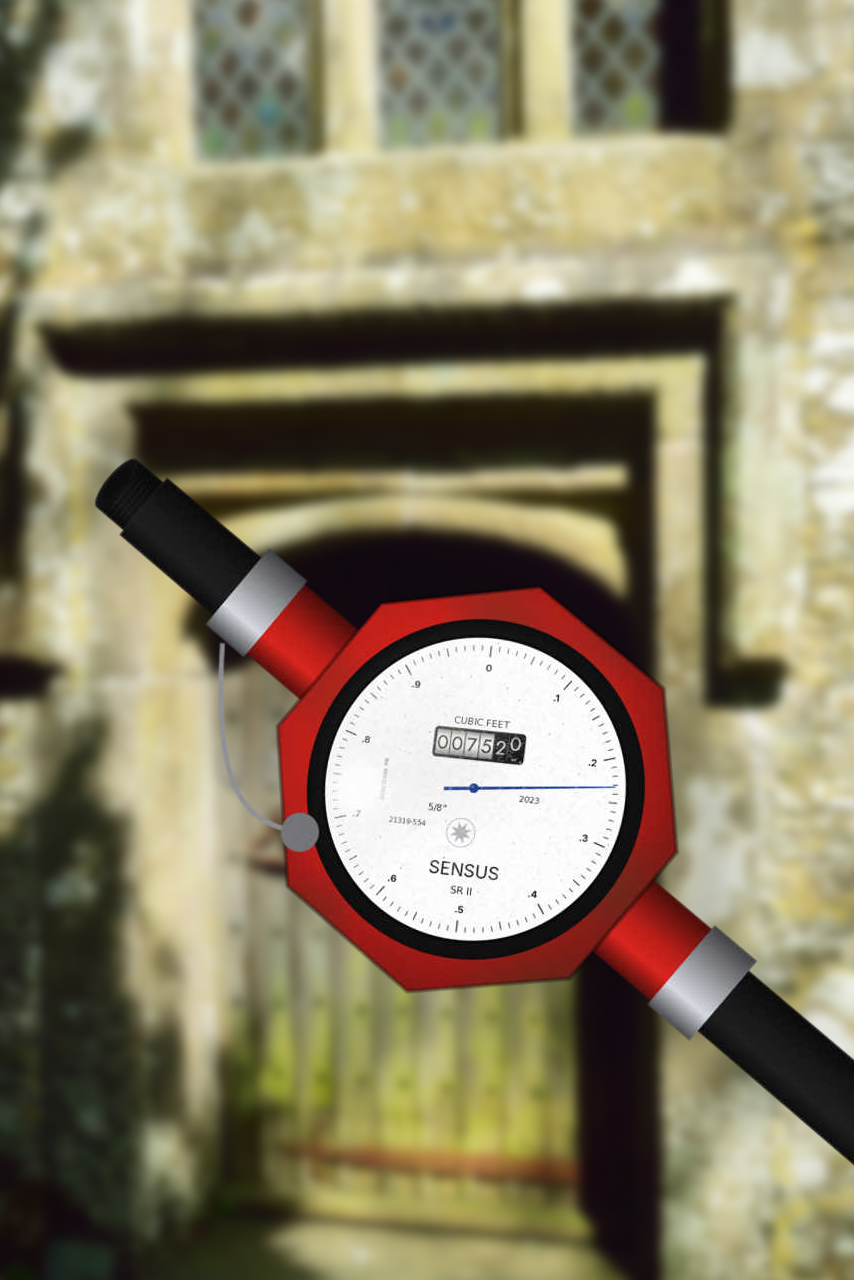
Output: ft³ 7520.23
